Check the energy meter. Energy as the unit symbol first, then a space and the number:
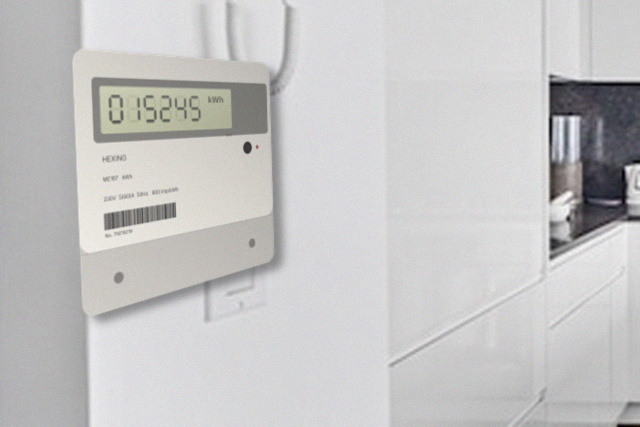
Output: kWh 15245
